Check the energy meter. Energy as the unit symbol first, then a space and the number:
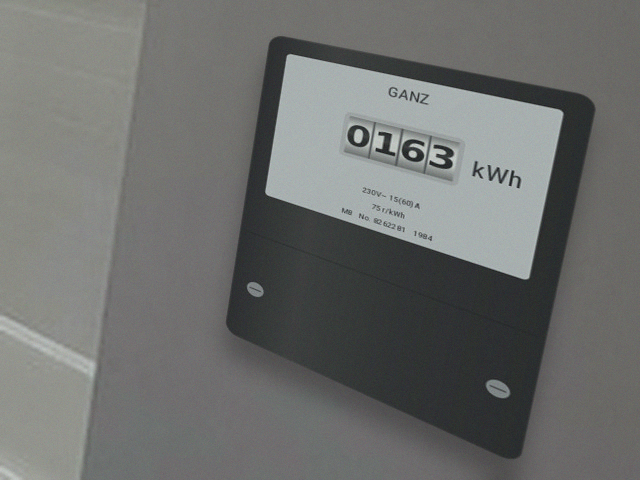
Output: kWh 163
